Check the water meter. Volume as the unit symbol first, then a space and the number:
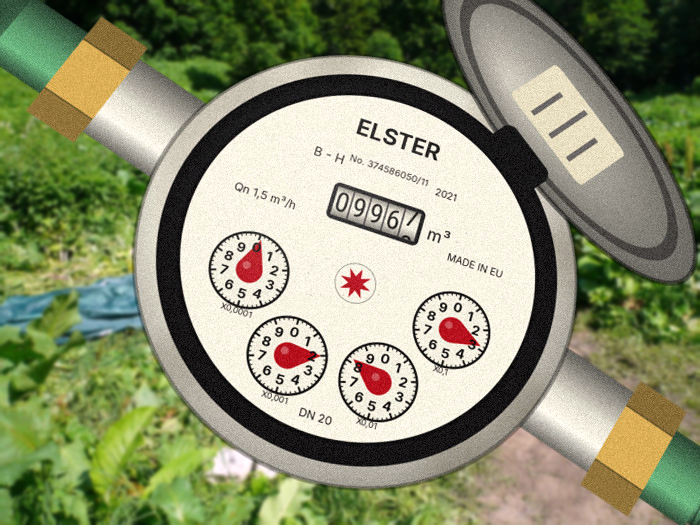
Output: m³ 9967.2820
